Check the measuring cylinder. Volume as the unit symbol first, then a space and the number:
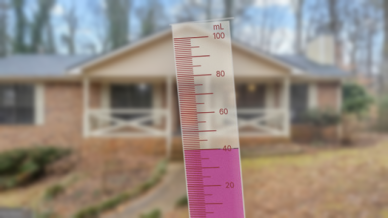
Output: mL 40
